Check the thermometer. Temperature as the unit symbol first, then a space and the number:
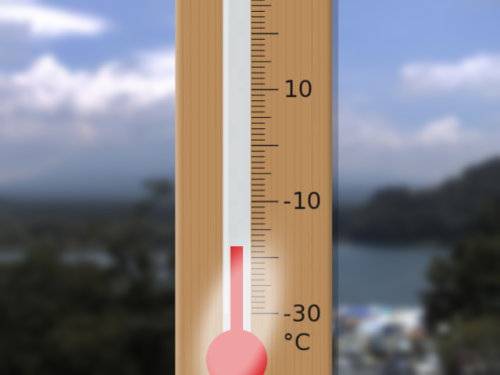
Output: °C -18
